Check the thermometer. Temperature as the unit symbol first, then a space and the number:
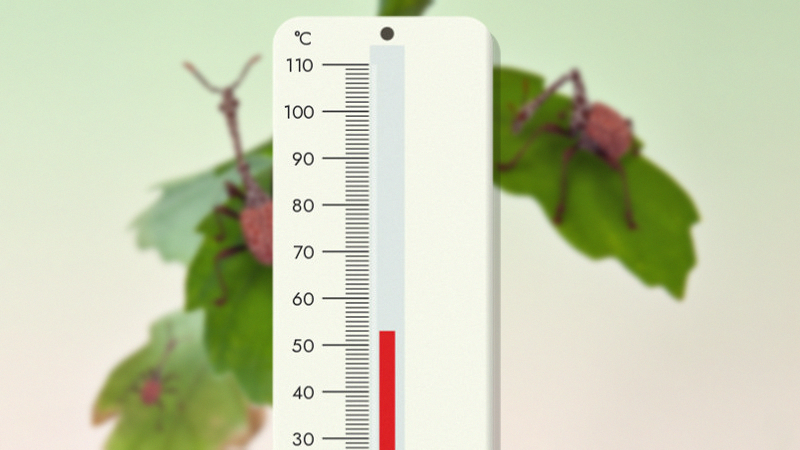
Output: °C 53
